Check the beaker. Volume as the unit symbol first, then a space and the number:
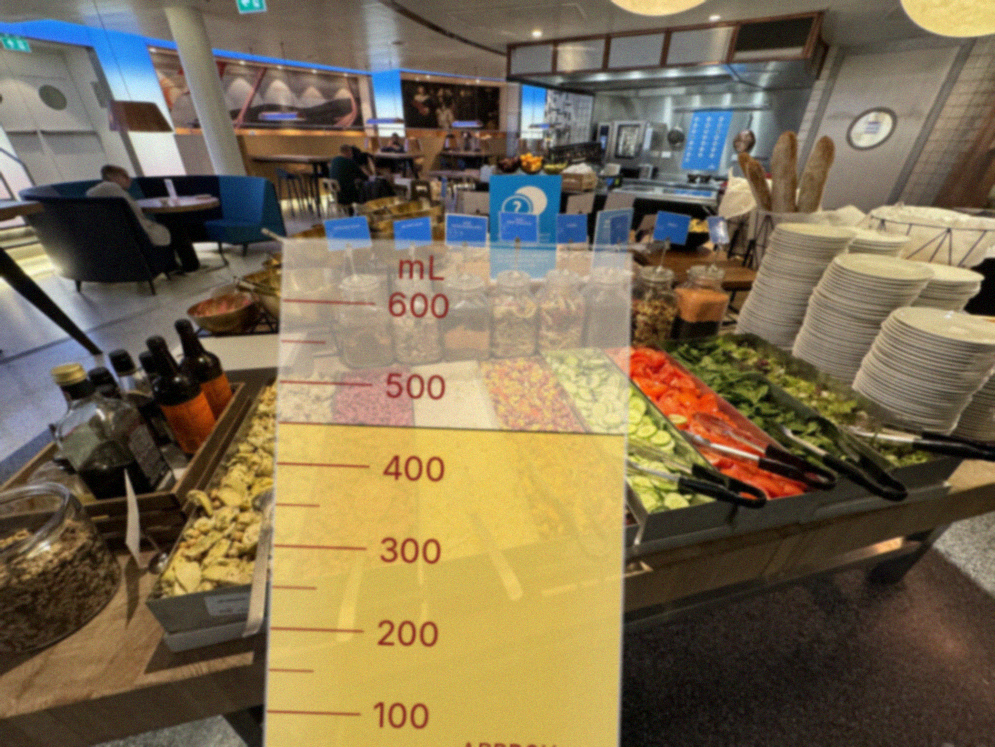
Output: mL 450
